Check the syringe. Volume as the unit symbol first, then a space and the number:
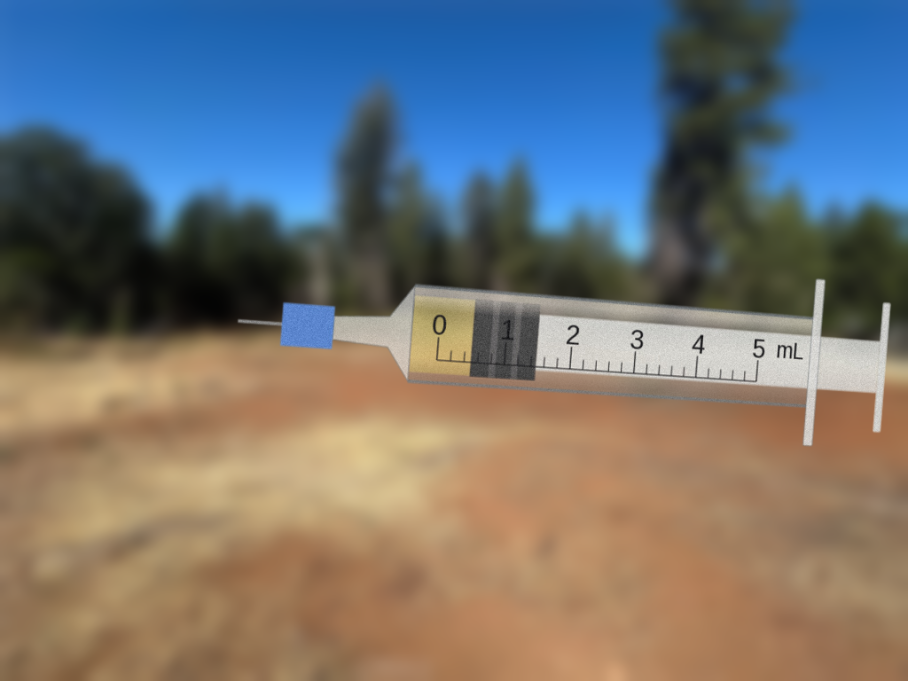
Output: mL 0.5
